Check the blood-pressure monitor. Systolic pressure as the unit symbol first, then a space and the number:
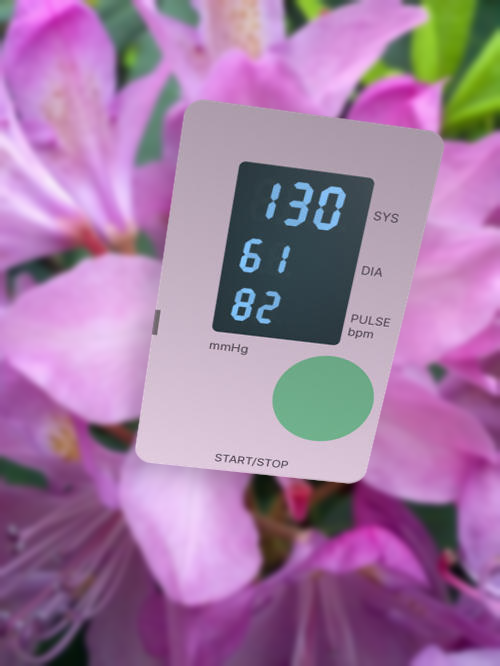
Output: mmHg 130
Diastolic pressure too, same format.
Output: mmHg 61
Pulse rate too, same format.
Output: bpm 82
